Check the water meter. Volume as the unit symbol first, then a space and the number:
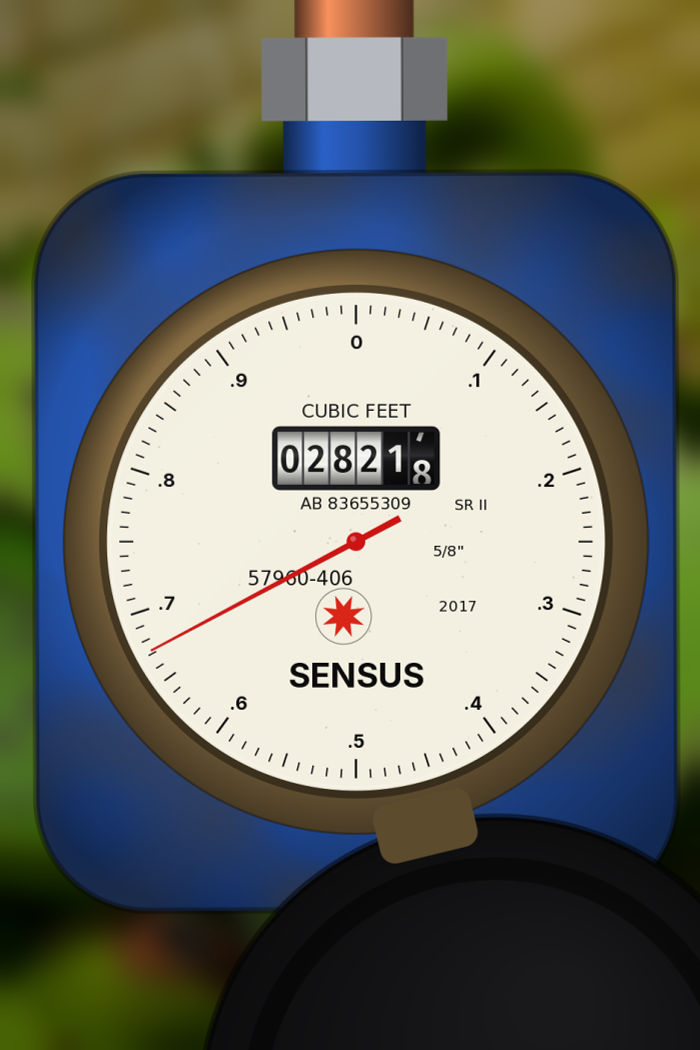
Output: ft³ 28217.67
